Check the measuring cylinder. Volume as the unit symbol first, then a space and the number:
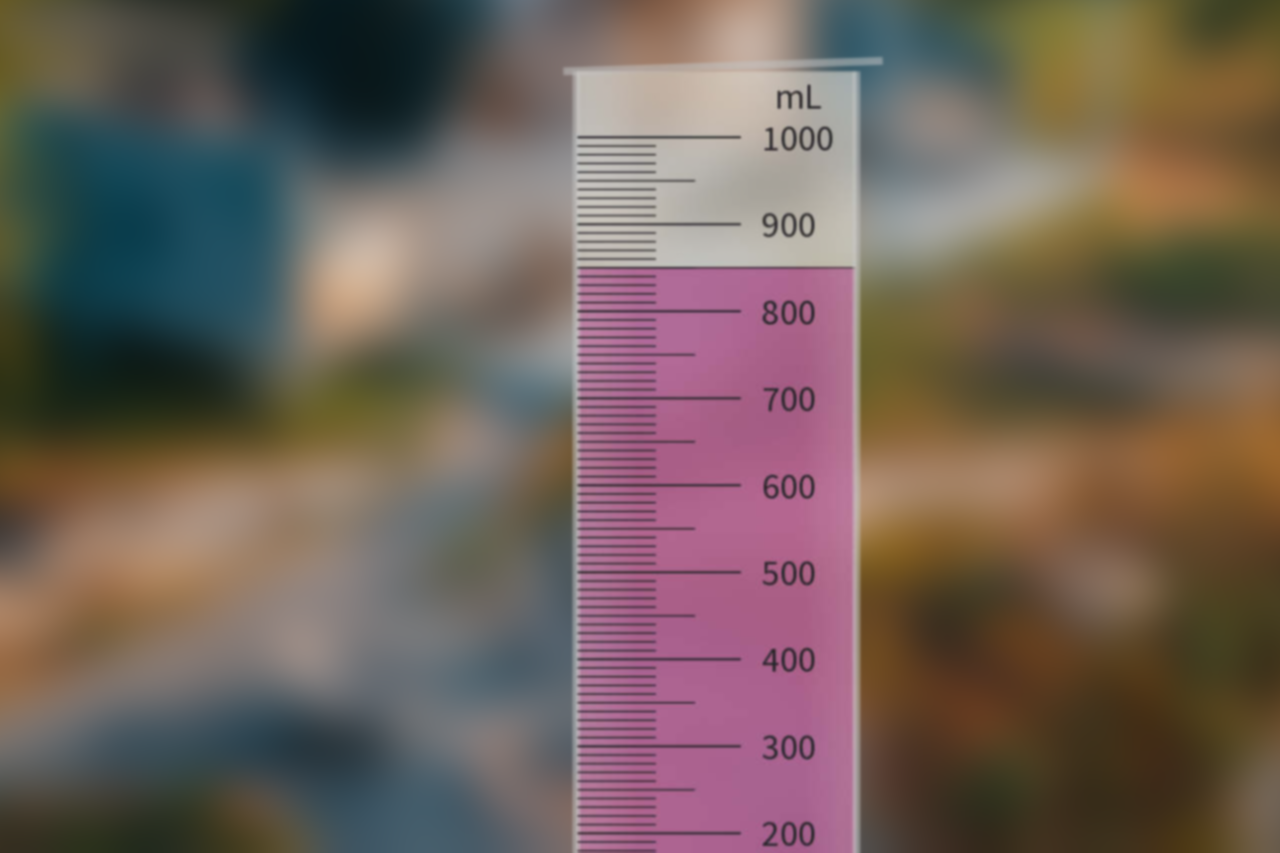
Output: mL 850
